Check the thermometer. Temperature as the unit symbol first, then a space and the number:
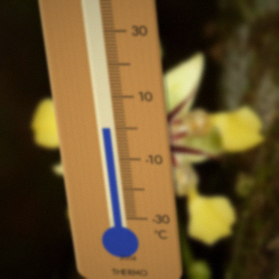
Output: °C 0
